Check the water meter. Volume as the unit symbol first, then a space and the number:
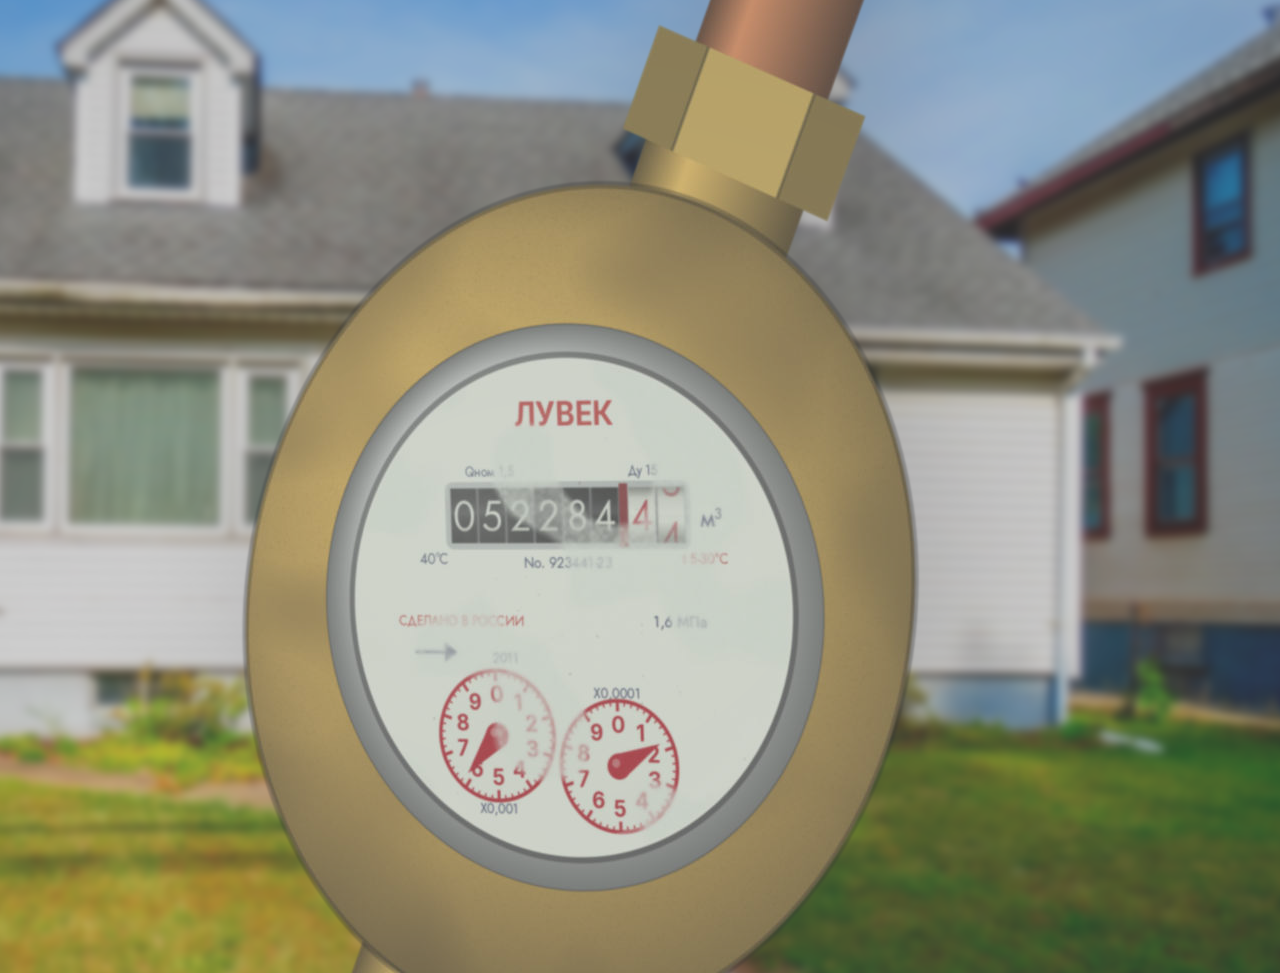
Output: m³ 52284.4361
